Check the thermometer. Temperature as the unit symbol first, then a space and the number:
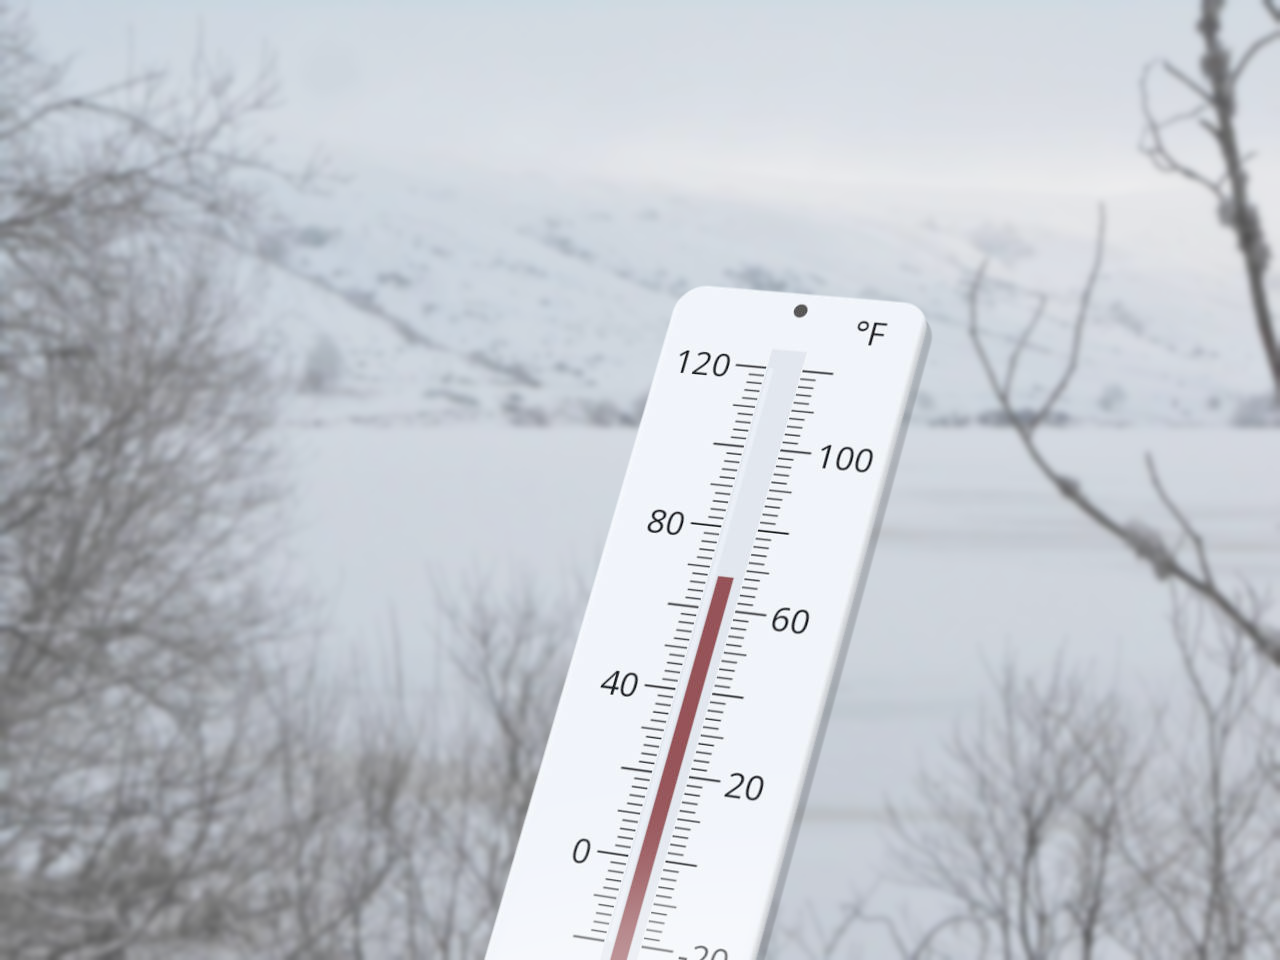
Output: °F 68
